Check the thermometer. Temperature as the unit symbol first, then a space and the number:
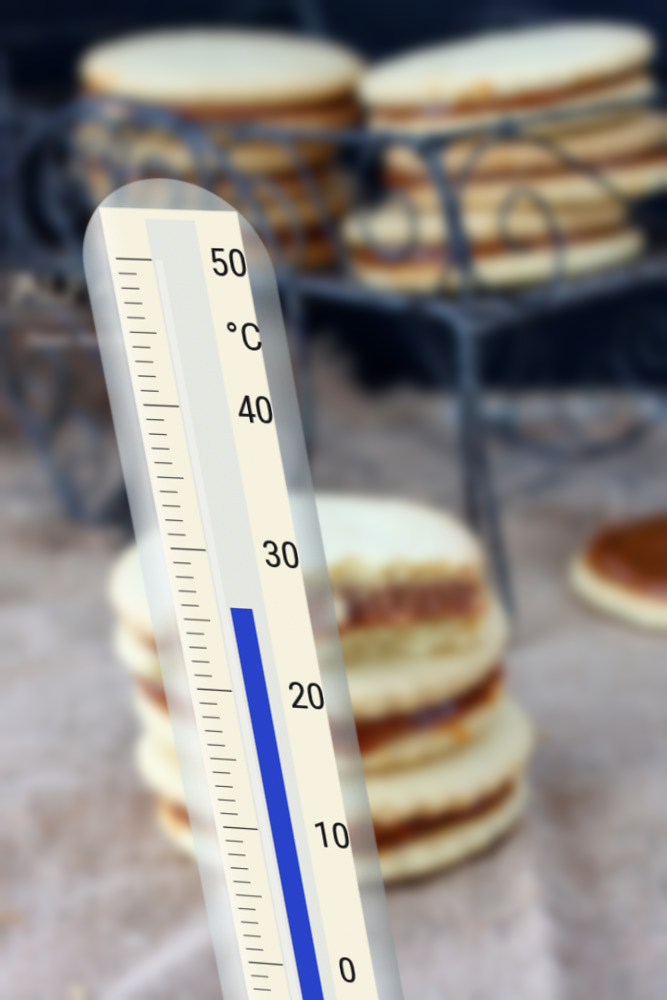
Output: °C 26
